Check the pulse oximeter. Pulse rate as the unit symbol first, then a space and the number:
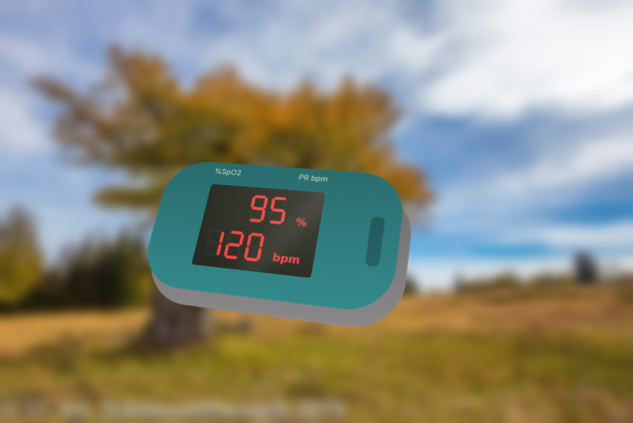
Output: bpm 120
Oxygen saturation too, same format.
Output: % 95
